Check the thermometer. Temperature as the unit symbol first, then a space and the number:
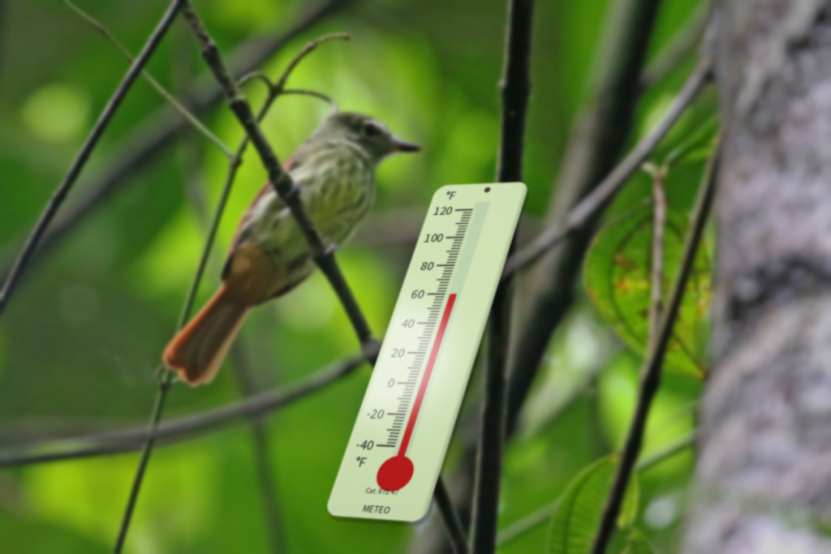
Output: °F 60
